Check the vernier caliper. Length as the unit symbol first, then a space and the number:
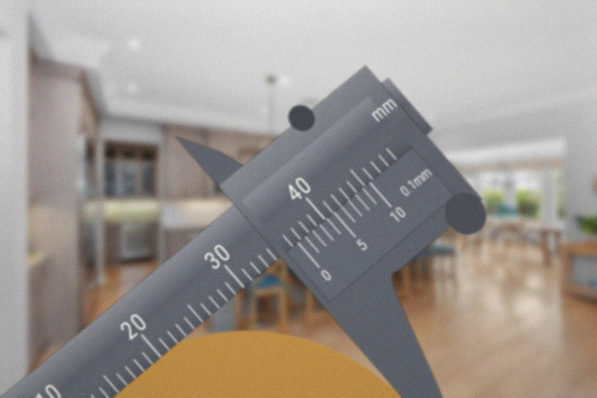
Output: mm 36.6
